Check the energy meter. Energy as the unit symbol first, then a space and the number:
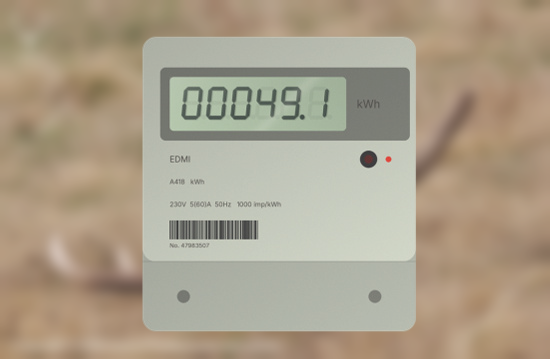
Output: kWh 49.1
